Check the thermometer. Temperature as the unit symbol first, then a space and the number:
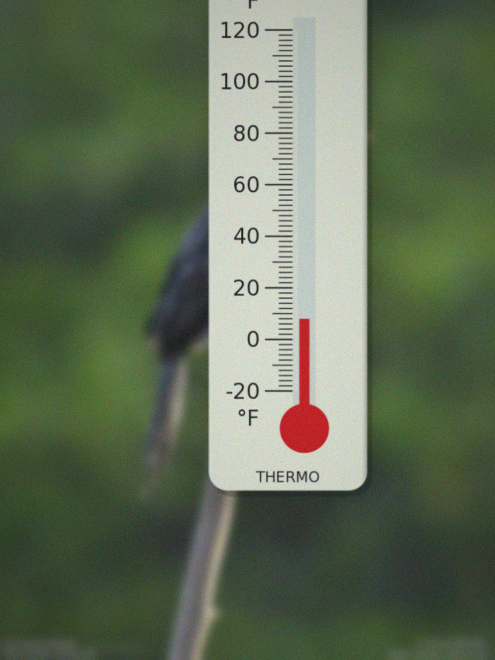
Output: °F 8
